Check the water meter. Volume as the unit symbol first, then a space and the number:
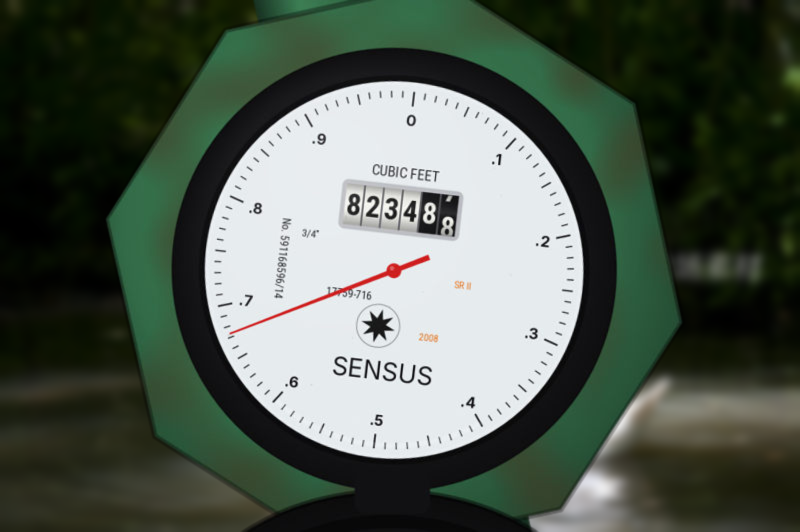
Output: ft³ 823487.67
